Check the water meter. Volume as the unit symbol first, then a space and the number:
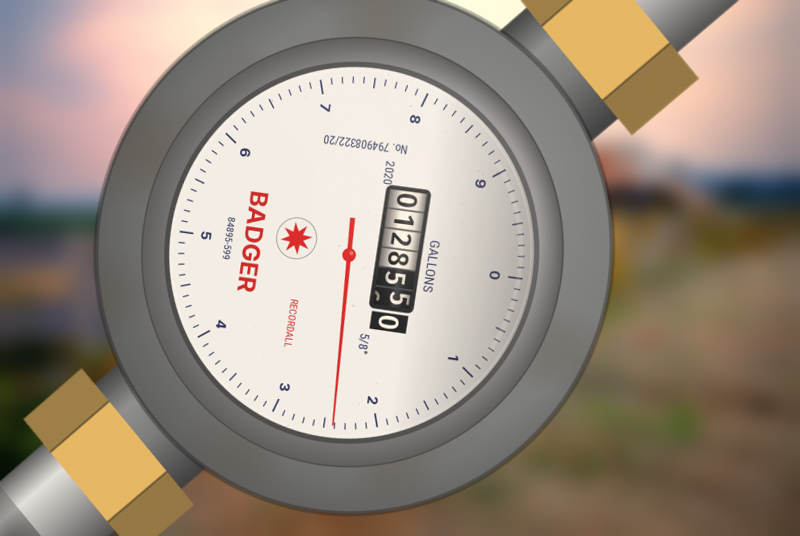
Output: gal 128552.4
